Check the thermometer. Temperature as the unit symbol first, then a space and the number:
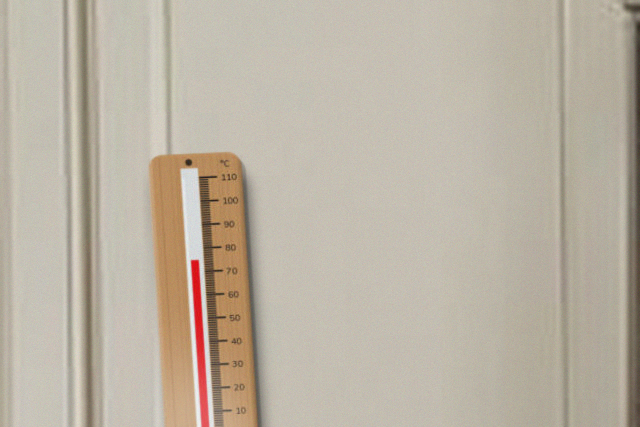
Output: °C 75
